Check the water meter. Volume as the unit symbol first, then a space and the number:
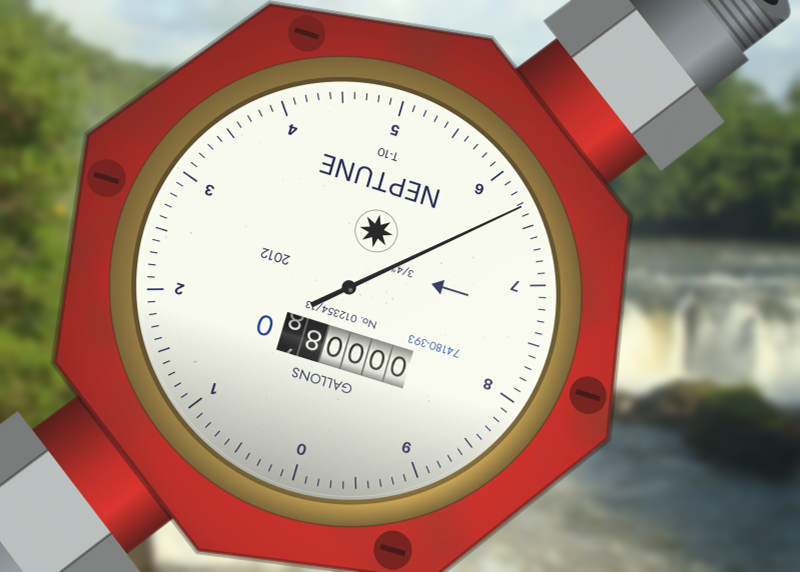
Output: gal 876.3
